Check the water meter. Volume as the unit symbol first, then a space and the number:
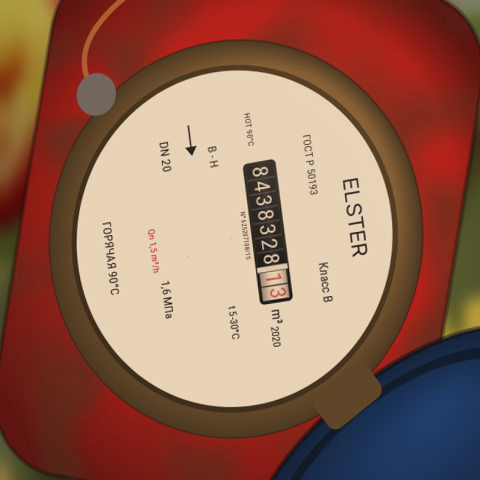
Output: m³ 8438328.13
